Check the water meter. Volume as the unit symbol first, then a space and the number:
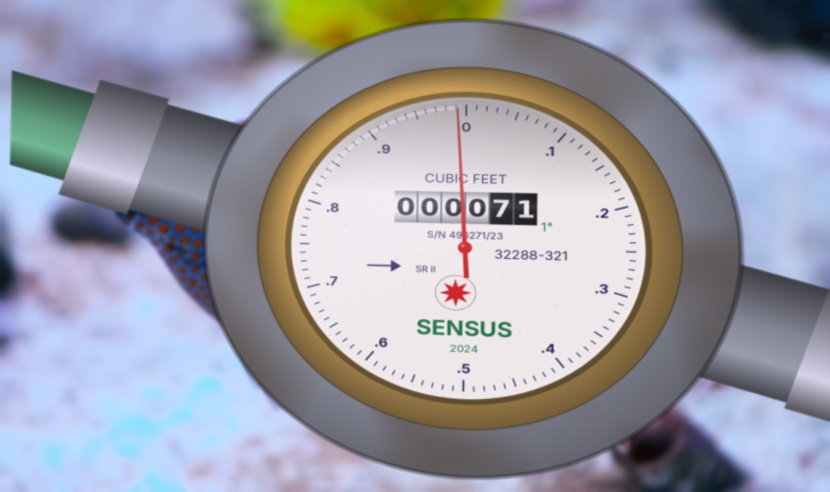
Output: ft³ 70.99
